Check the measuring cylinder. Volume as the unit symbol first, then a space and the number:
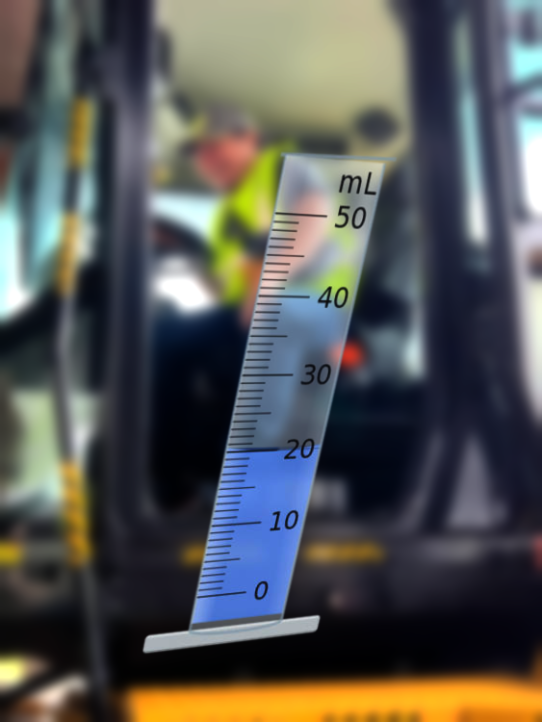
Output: mL 20
